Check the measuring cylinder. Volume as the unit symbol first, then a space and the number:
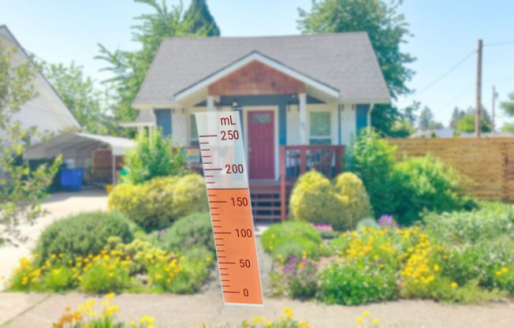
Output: mL 170
